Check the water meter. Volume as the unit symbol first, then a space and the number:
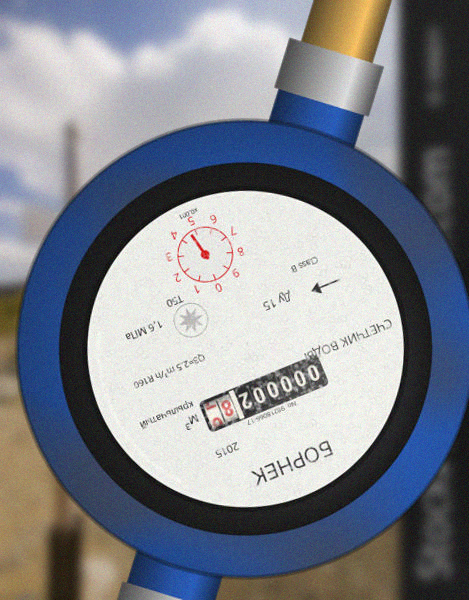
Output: m³ 2.864
